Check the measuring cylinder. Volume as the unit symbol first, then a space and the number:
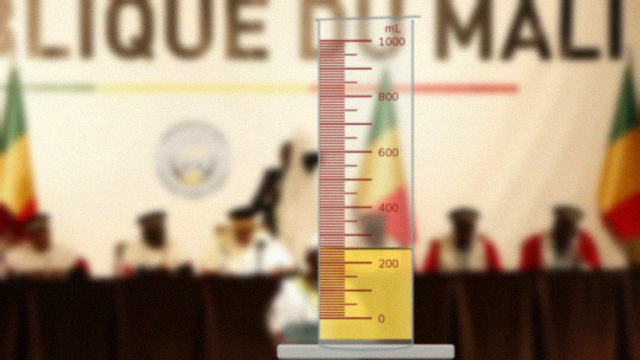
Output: mL 250
